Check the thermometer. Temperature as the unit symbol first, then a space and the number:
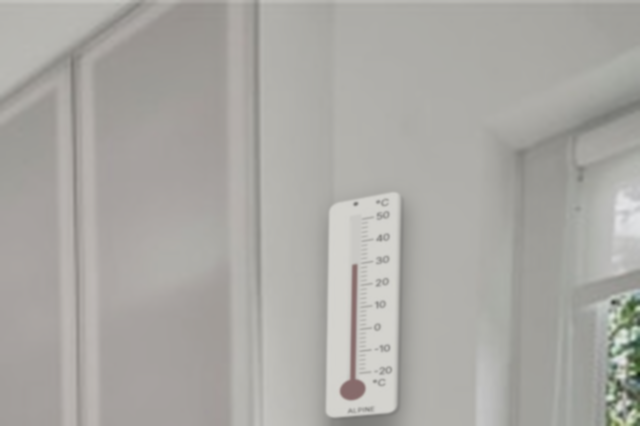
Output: °C 30
